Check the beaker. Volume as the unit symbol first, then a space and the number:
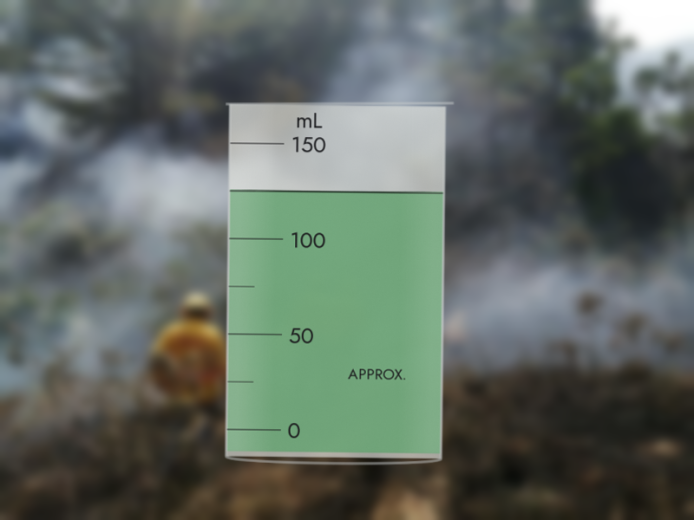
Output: mL 125
